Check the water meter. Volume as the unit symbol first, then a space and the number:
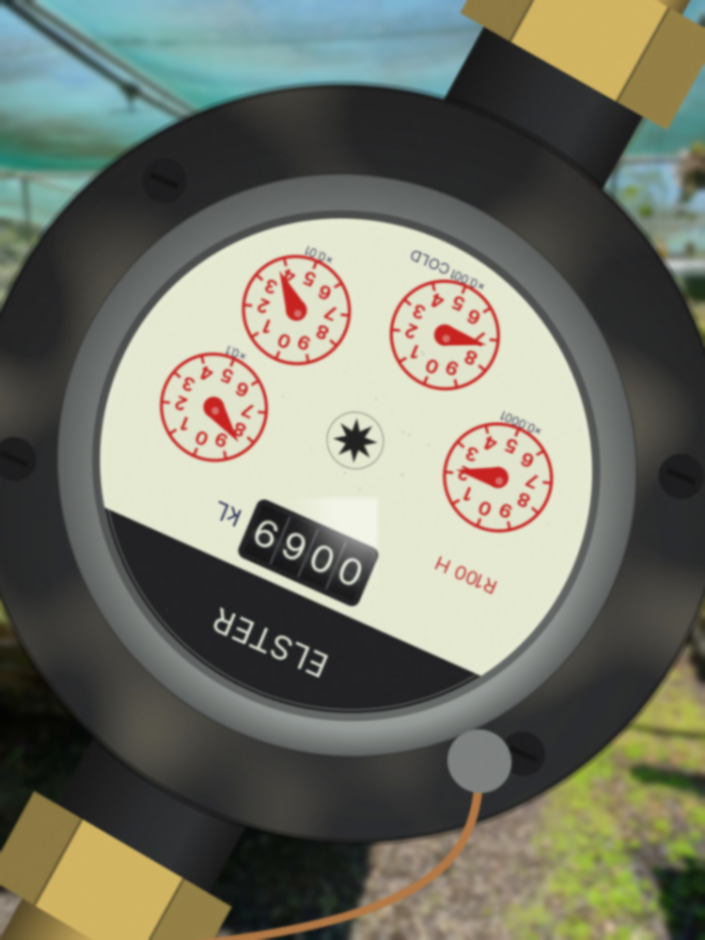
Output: kL 69.8372
